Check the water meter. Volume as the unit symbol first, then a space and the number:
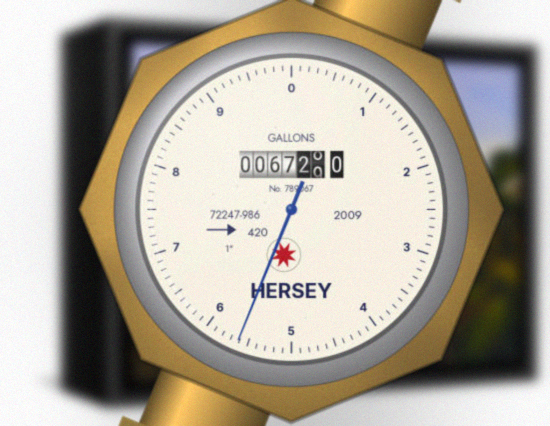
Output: gal 67285.6
